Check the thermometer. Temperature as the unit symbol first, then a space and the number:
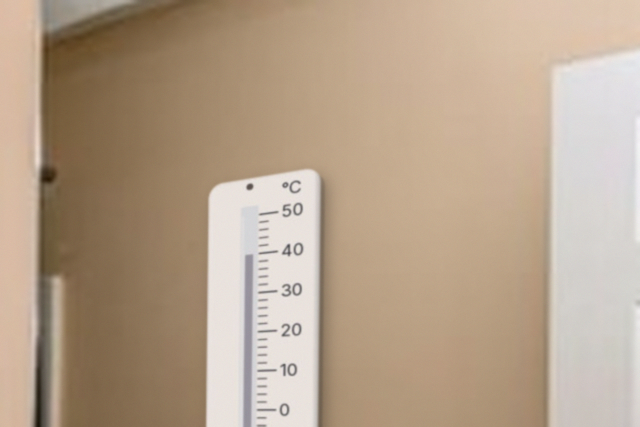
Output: °C 40
